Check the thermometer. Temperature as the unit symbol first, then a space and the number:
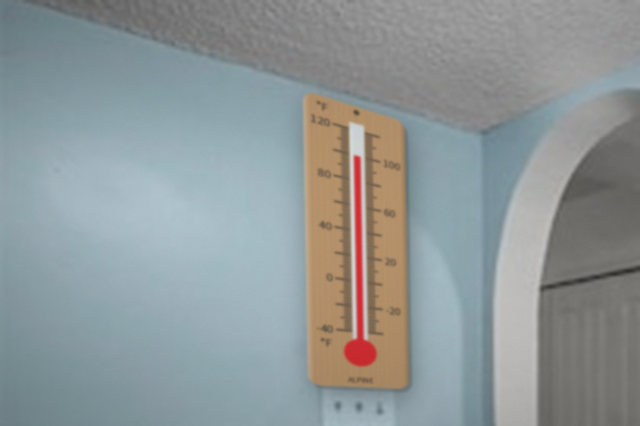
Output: °F 100
